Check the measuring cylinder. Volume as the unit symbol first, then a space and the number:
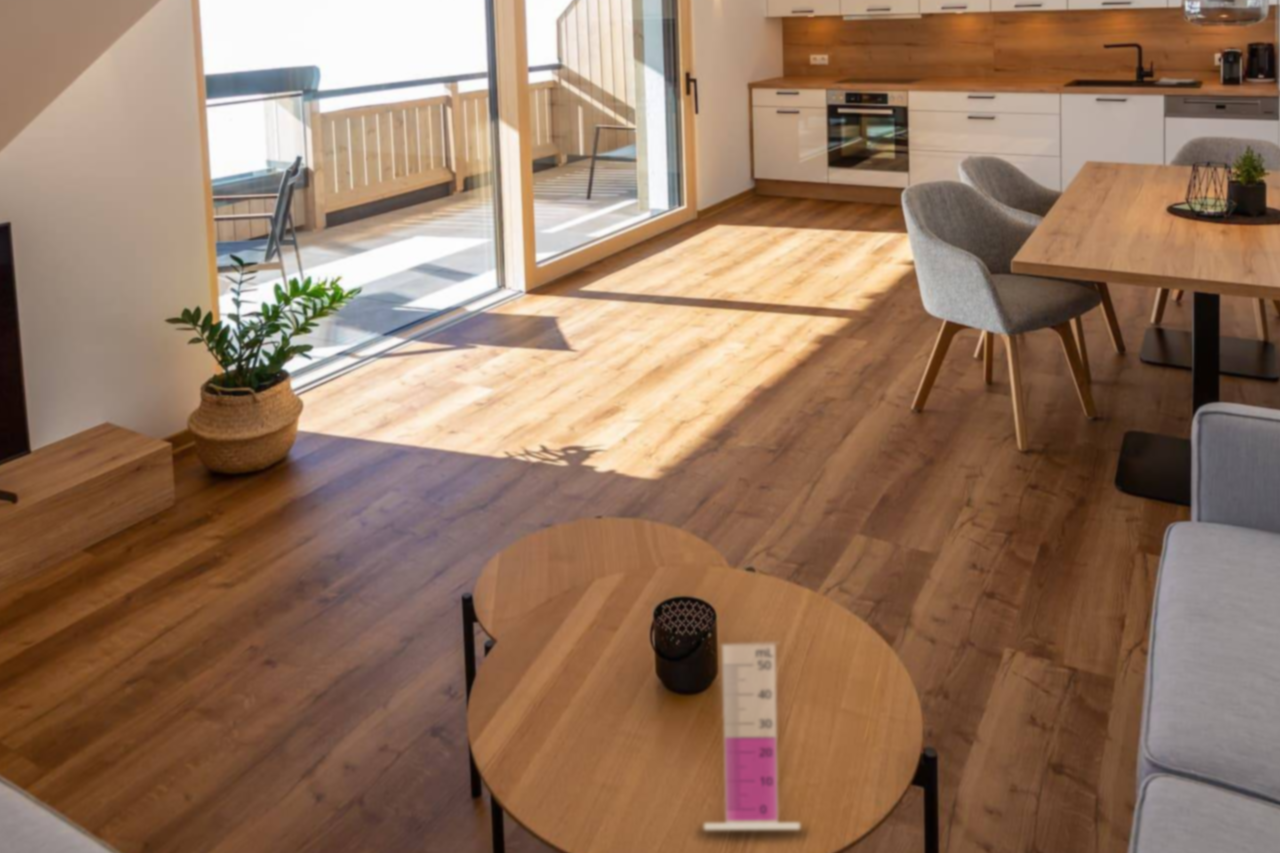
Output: mL 25
